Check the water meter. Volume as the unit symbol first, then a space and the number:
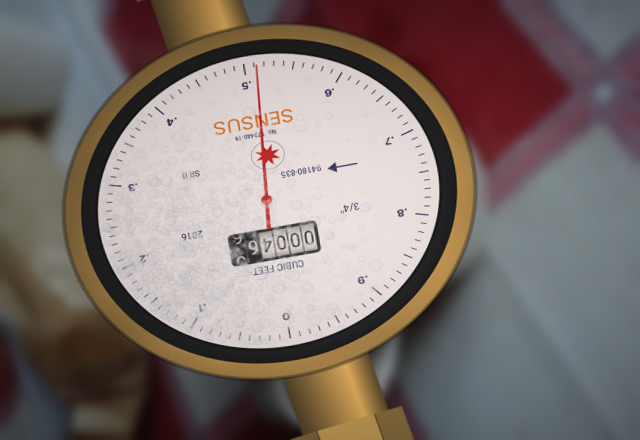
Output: ft³ 465.51
